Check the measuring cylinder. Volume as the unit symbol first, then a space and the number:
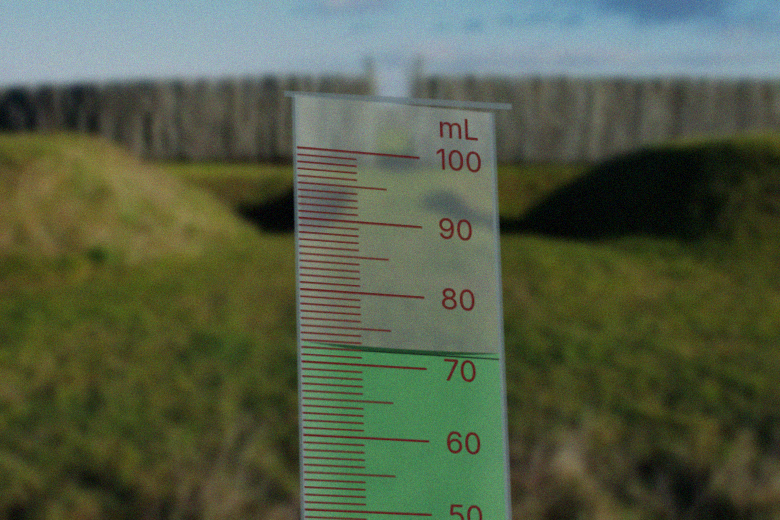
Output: mL 72
